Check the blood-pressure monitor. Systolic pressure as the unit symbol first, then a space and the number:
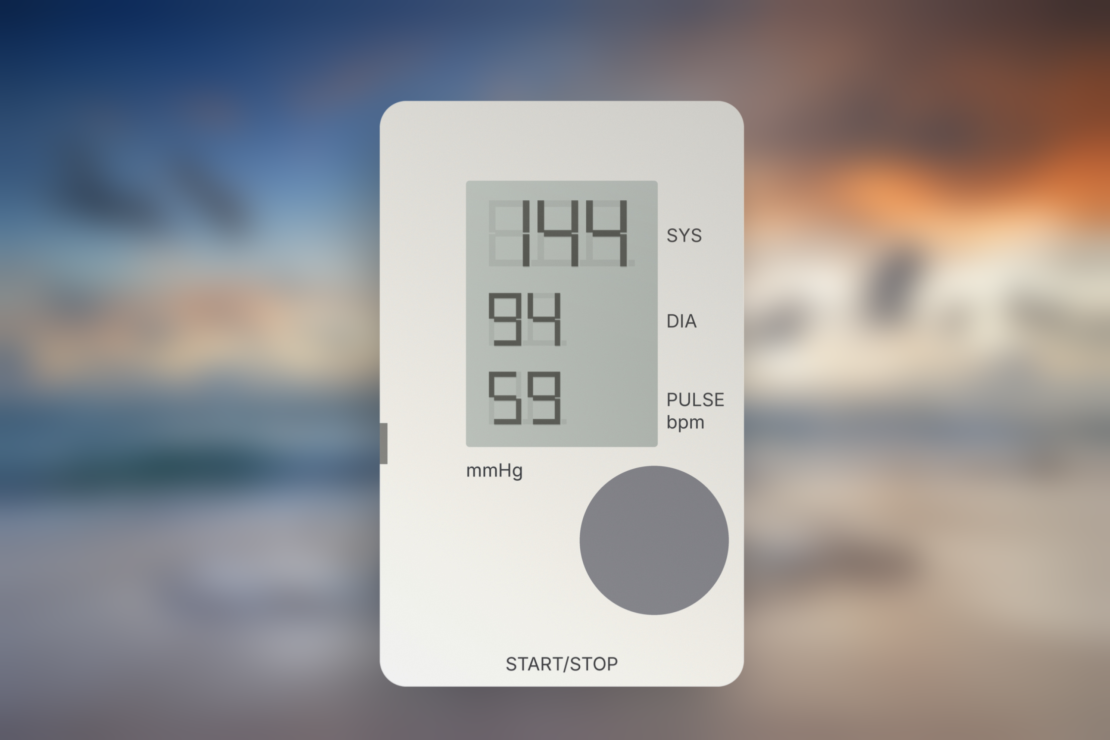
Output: mmHg 144
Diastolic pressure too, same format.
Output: mmHg 94
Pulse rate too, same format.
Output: bpm 59
